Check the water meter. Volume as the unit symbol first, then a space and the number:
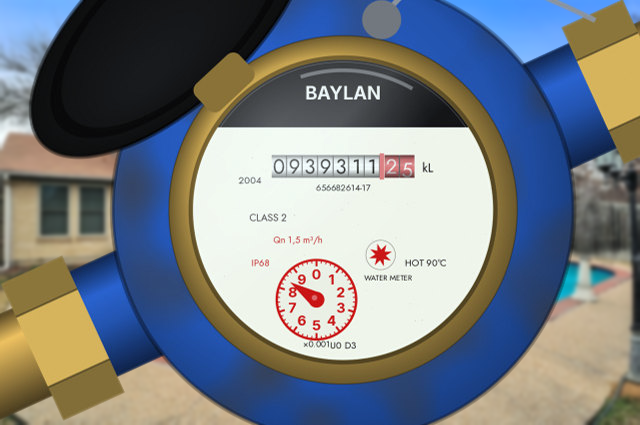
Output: kL 939311.248
